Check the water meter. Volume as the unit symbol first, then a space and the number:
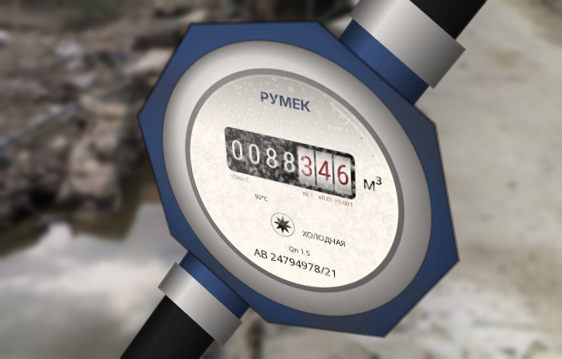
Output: m³ 88.346
